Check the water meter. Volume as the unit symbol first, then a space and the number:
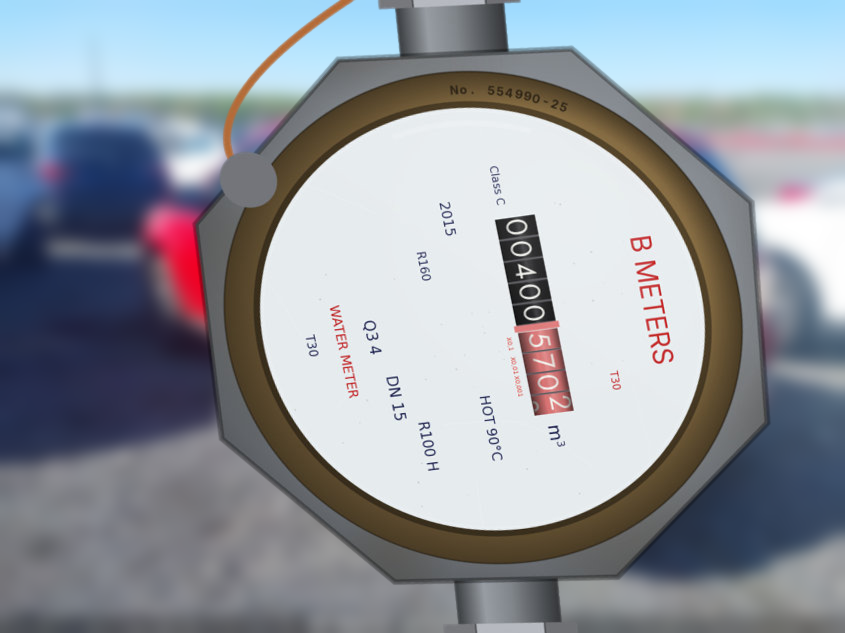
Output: m³ 400.5702
